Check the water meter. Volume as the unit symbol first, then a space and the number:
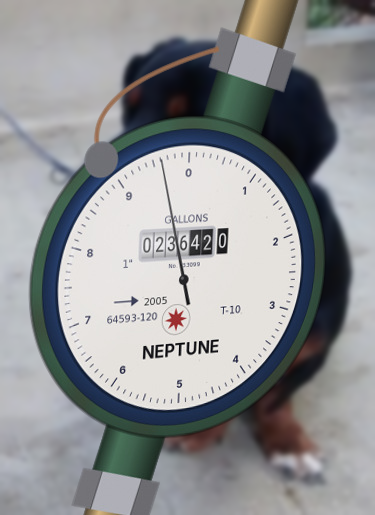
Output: gal 236419.6
